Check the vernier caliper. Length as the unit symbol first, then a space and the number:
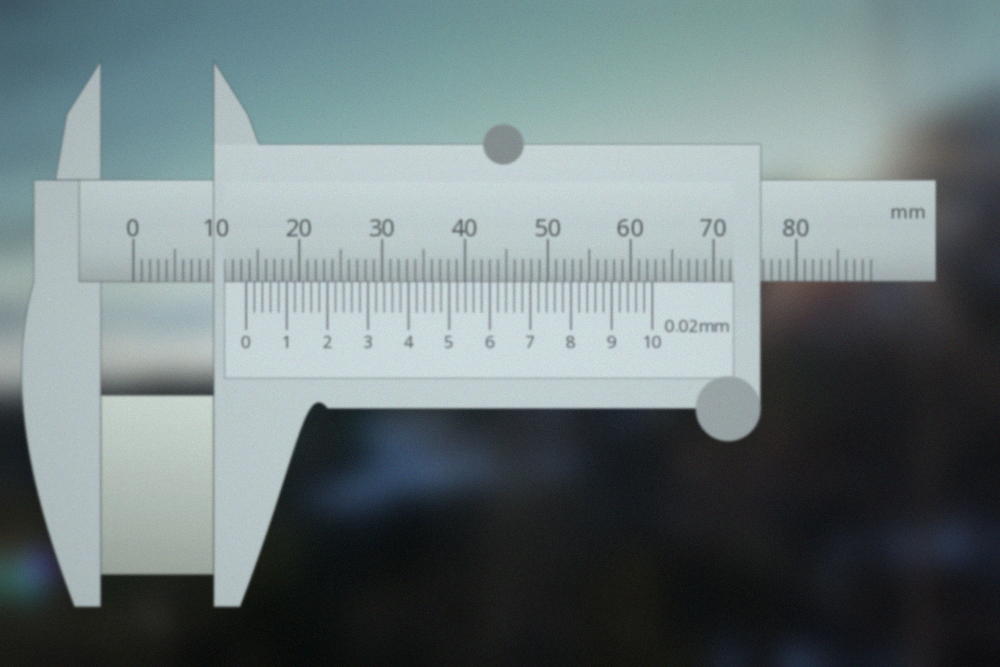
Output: mm 13.6
